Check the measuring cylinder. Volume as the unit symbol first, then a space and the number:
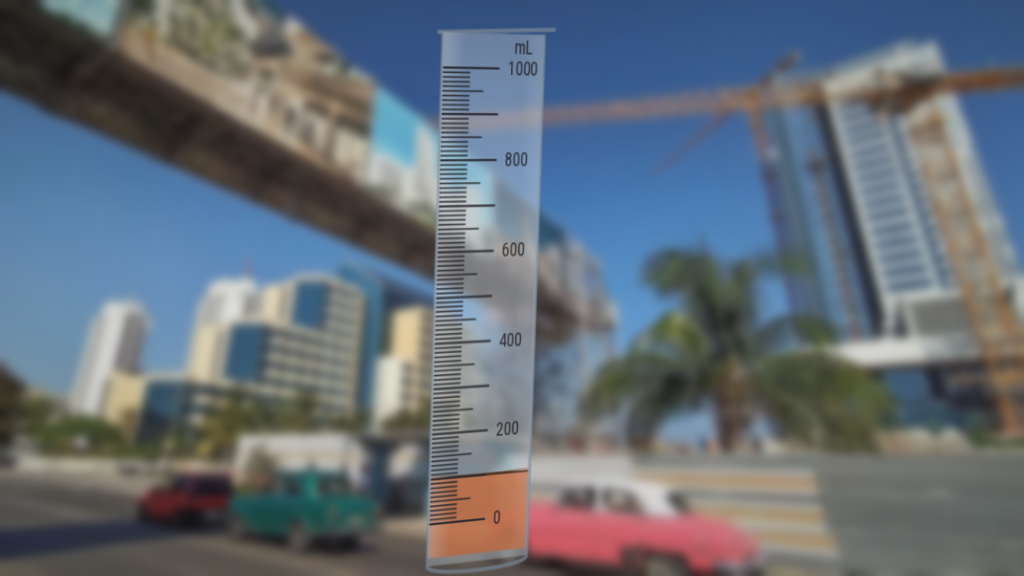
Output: mL 100
